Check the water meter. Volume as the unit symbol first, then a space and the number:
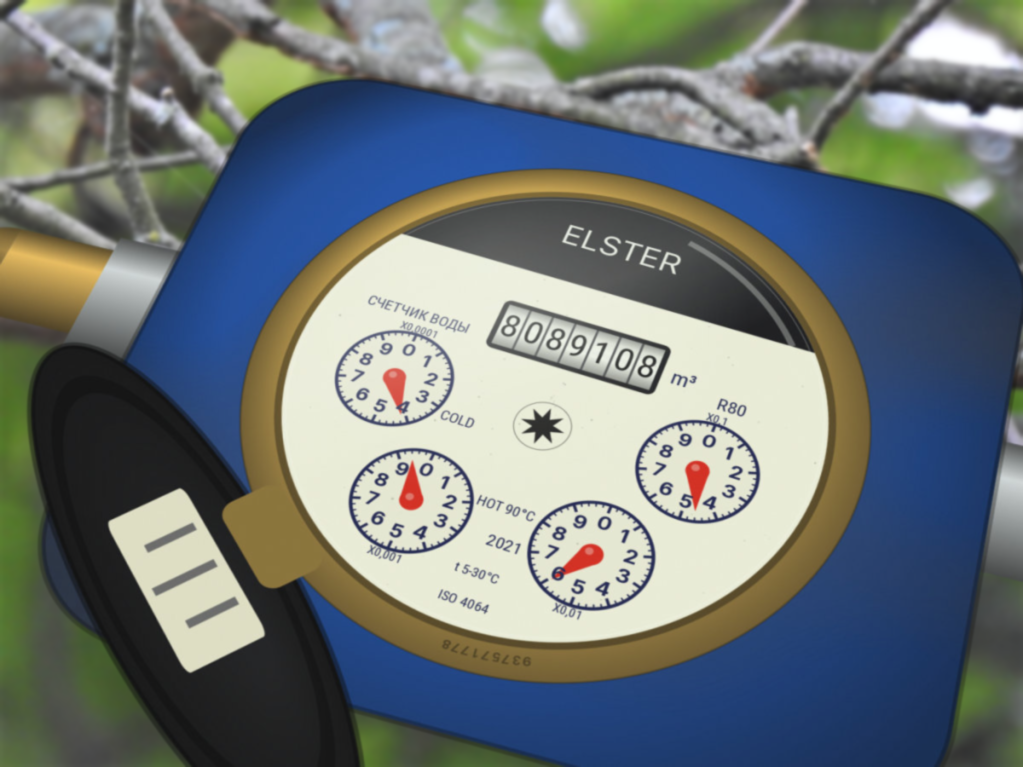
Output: m³ 8089108.4594
